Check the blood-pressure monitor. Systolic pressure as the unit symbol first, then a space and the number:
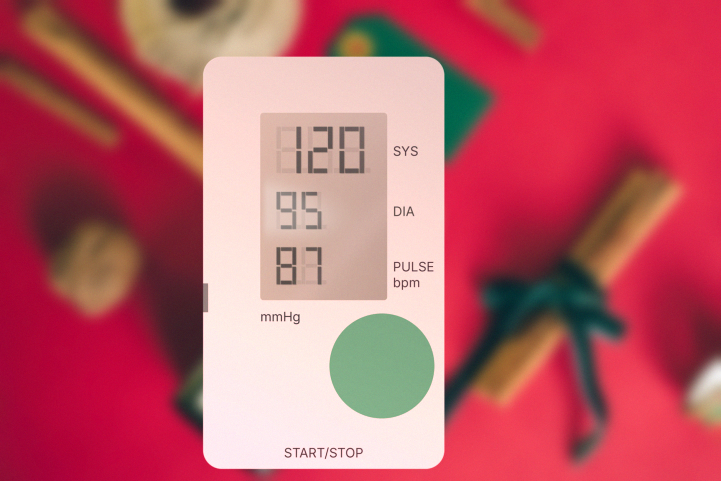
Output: mmHg 120
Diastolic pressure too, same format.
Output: mmHg 95
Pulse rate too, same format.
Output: bpm 87
